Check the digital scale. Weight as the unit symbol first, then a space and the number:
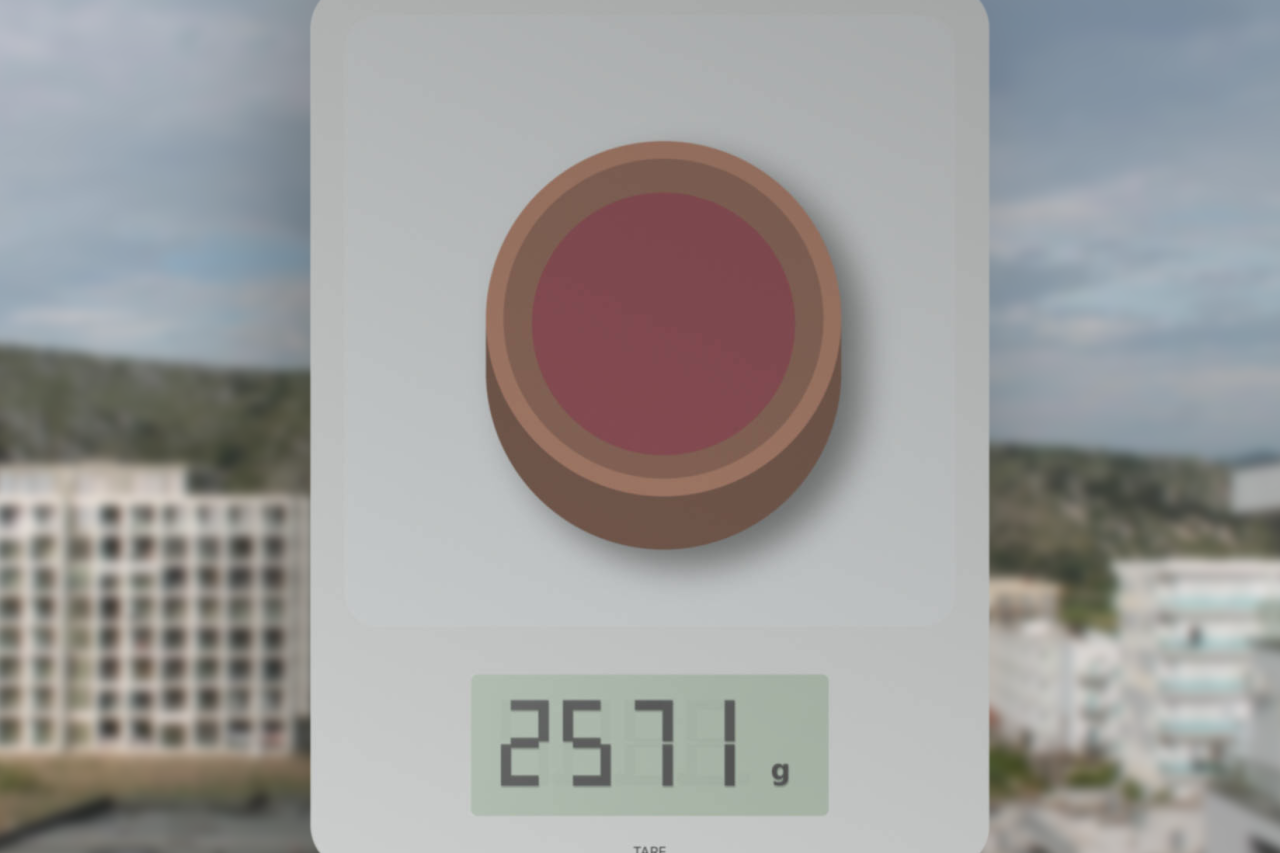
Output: g 2571
